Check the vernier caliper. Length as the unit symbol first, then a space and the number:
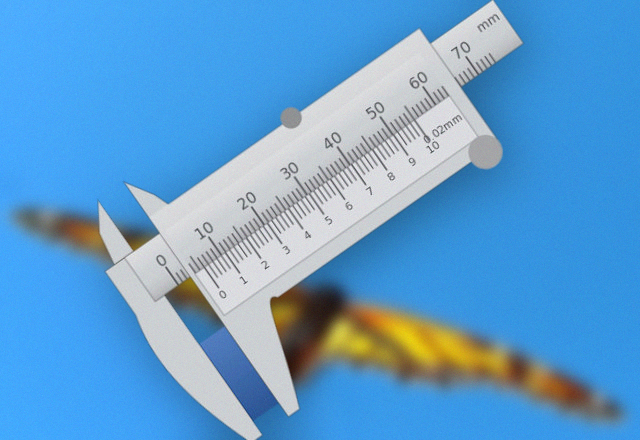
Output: mm 6.0
